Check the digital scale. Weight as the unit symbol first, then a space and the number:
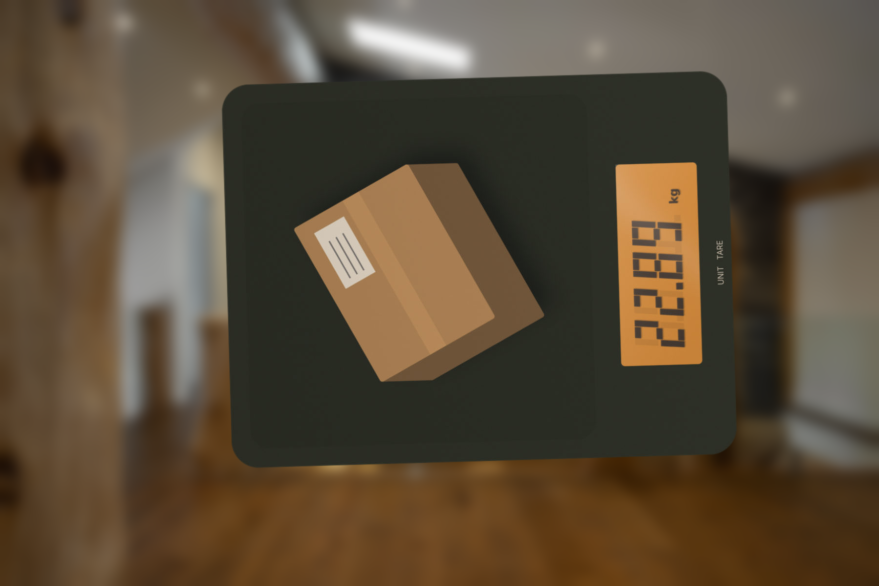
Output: kg 22.89
